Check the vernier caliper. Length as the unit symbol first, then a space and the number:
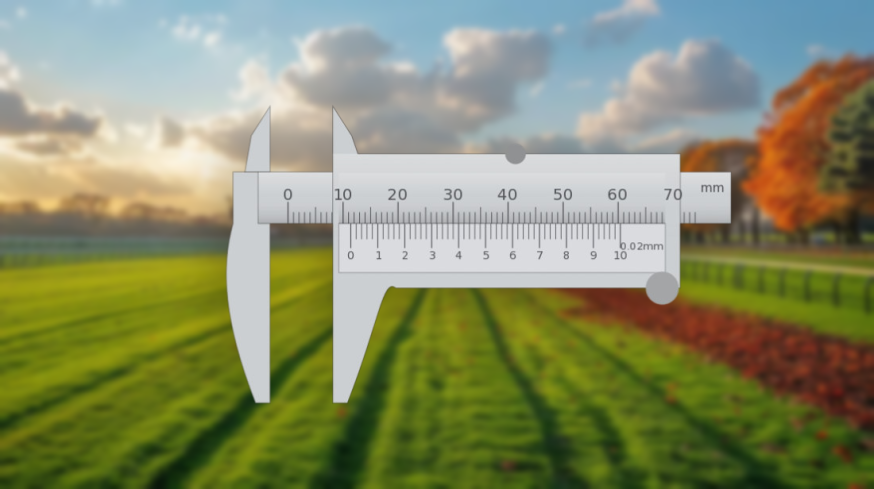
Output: mm 11.4
